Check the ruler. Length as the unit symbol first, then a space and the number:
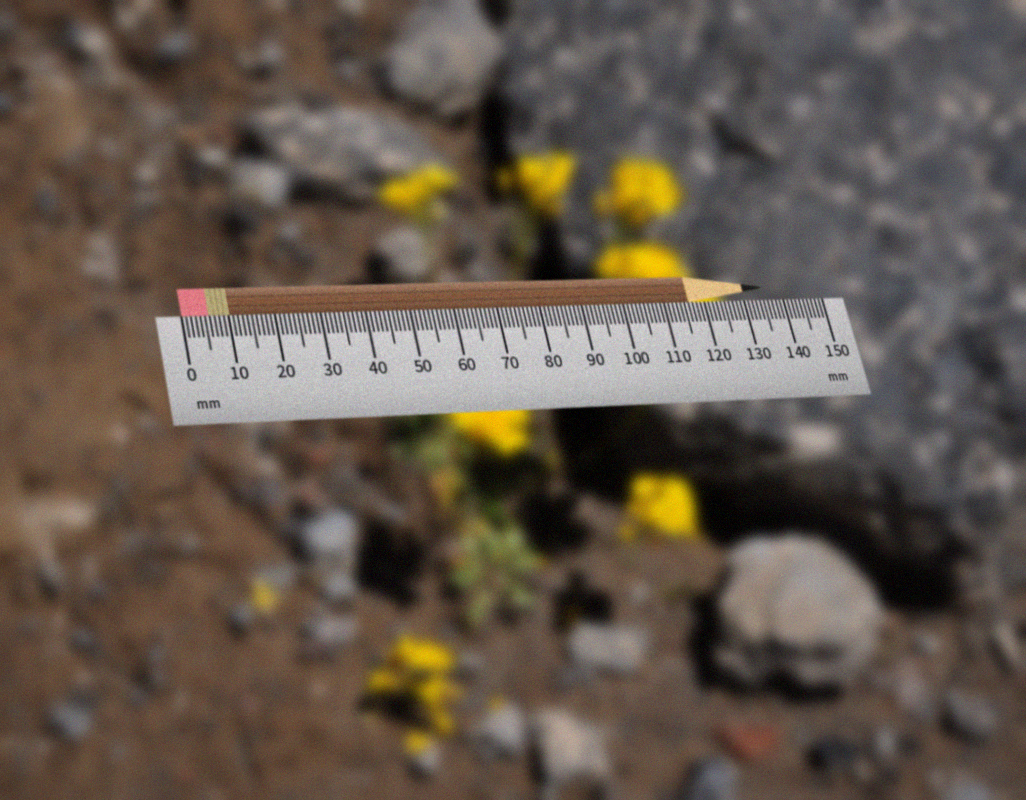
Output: mm 135
